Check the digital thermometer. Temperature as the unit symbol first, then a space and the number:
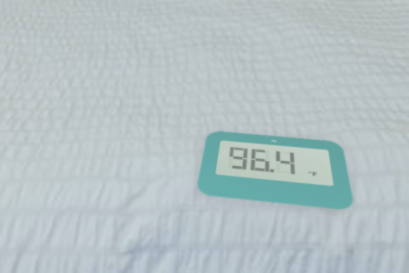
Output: °F 96.4
